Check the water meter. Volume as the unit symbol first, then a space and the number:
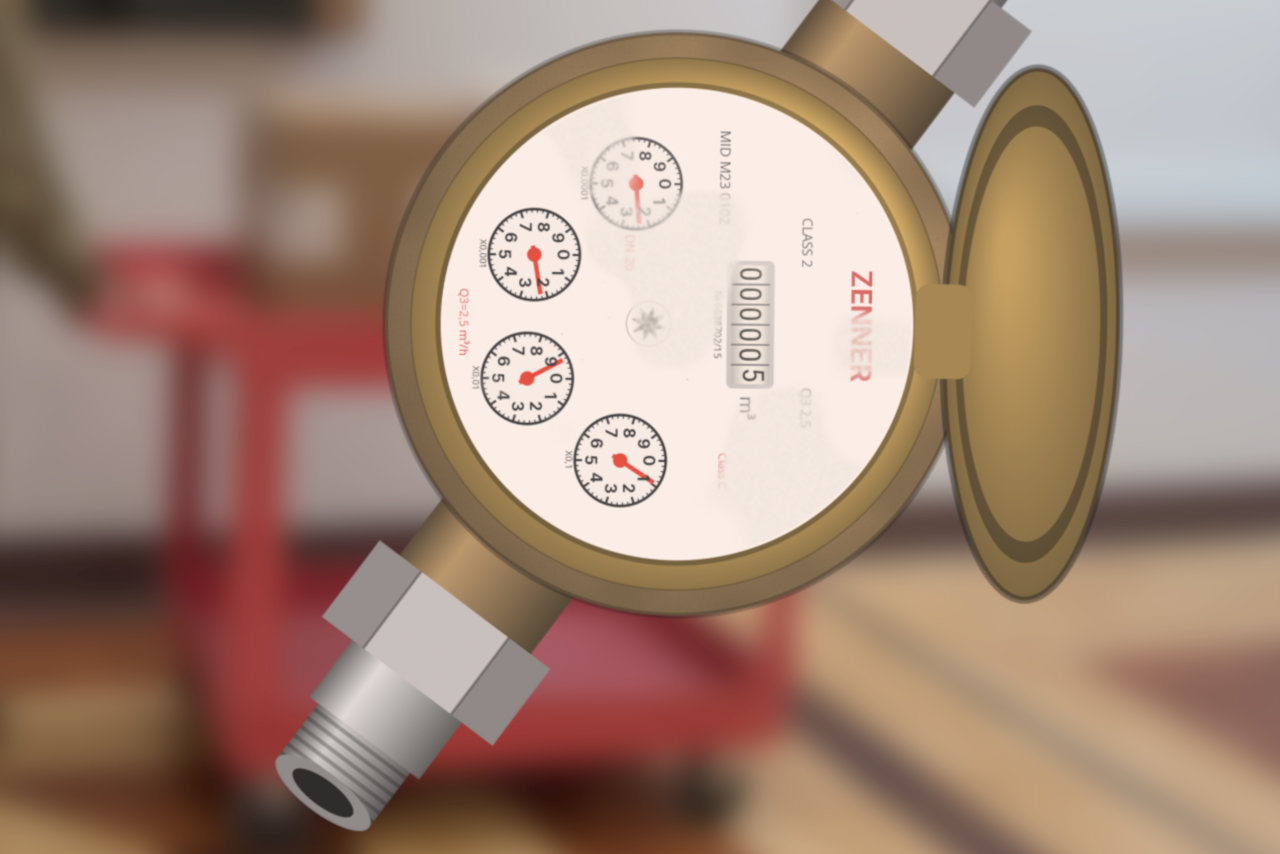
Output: m³ 5.0922
